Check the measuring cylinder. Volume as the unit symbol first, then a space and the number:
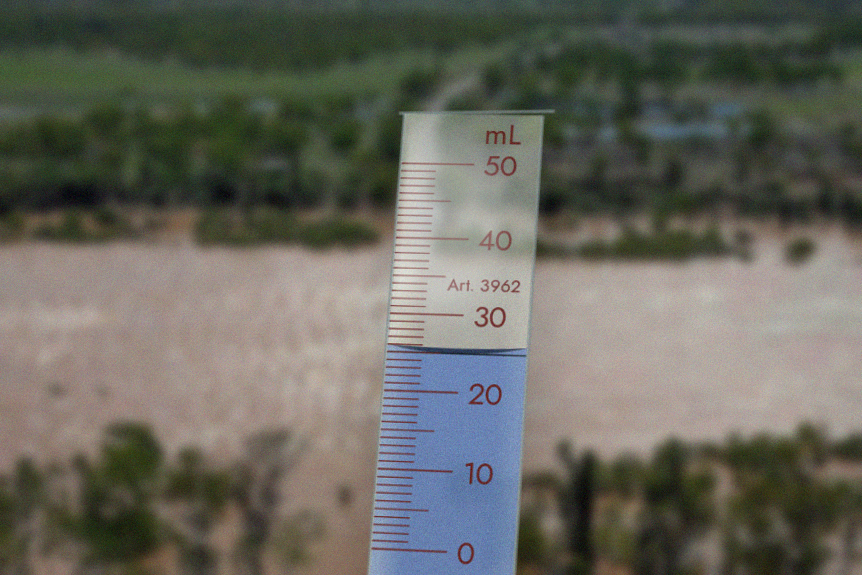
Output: mL 25
